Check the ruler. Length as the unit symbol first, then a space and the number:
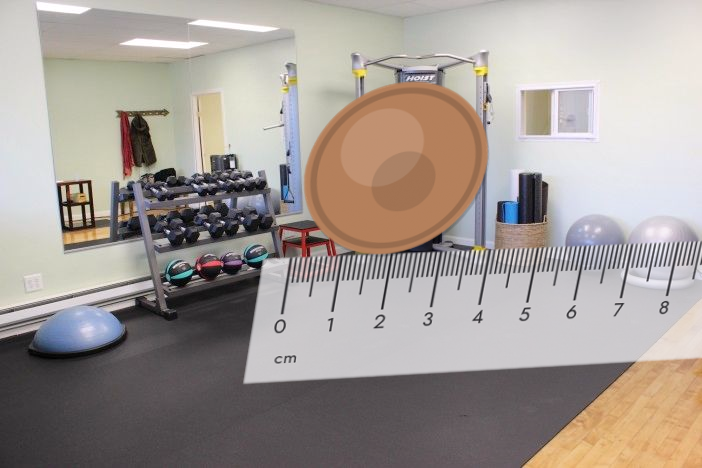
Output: cm 3.6
